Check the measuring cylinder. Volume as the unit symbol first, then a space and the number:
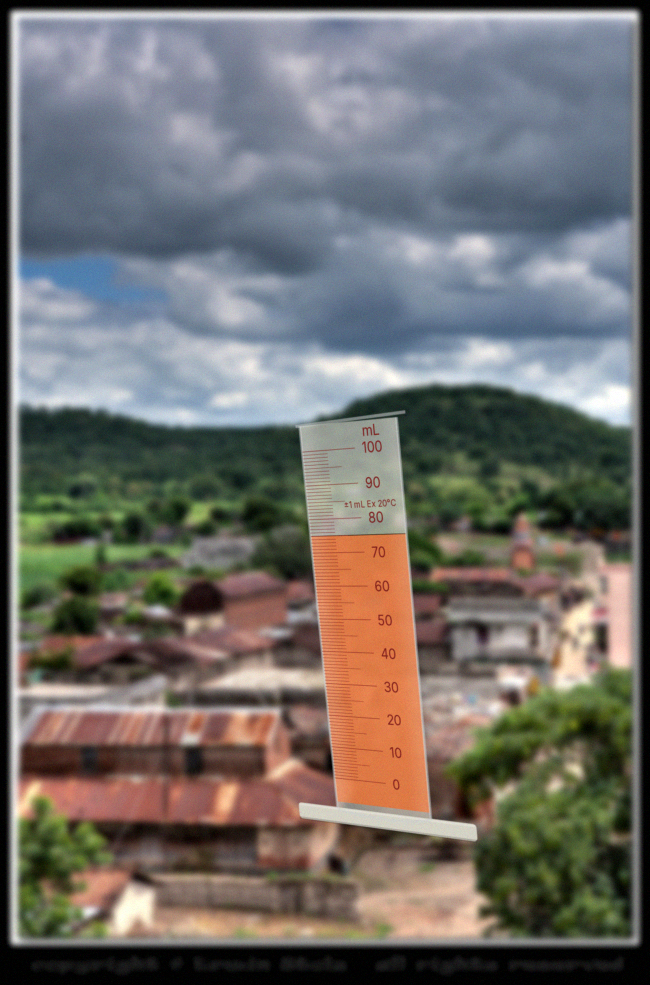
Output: mL 75
